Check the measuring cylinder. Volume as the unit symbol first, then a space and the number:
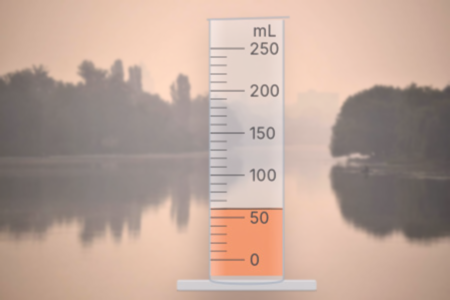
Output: mL 60
